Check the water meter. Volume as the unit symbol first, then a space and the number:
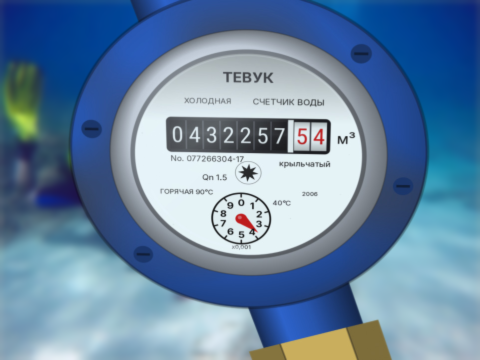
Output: m³ 432257.543
